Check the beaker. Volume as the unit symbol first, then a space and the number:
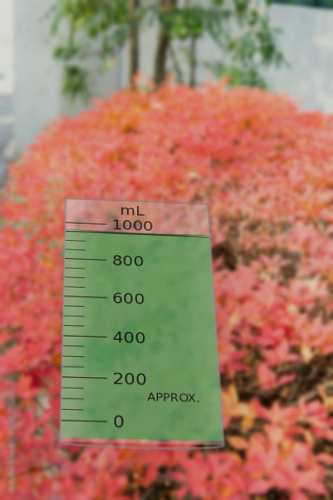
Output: mL 950
